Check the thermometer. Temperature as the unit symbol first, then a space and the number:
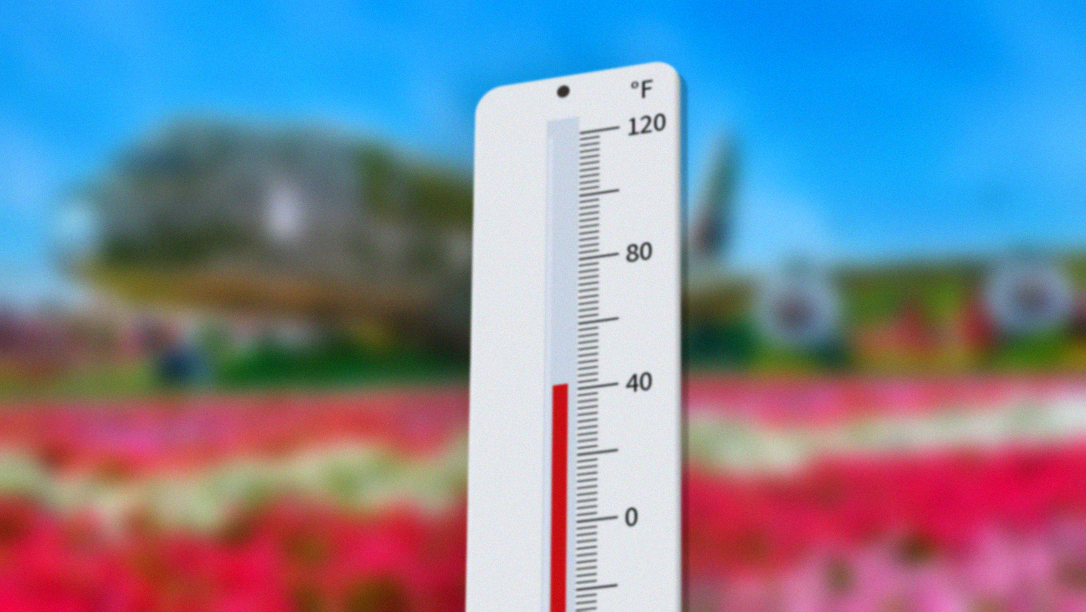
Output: °F 42
